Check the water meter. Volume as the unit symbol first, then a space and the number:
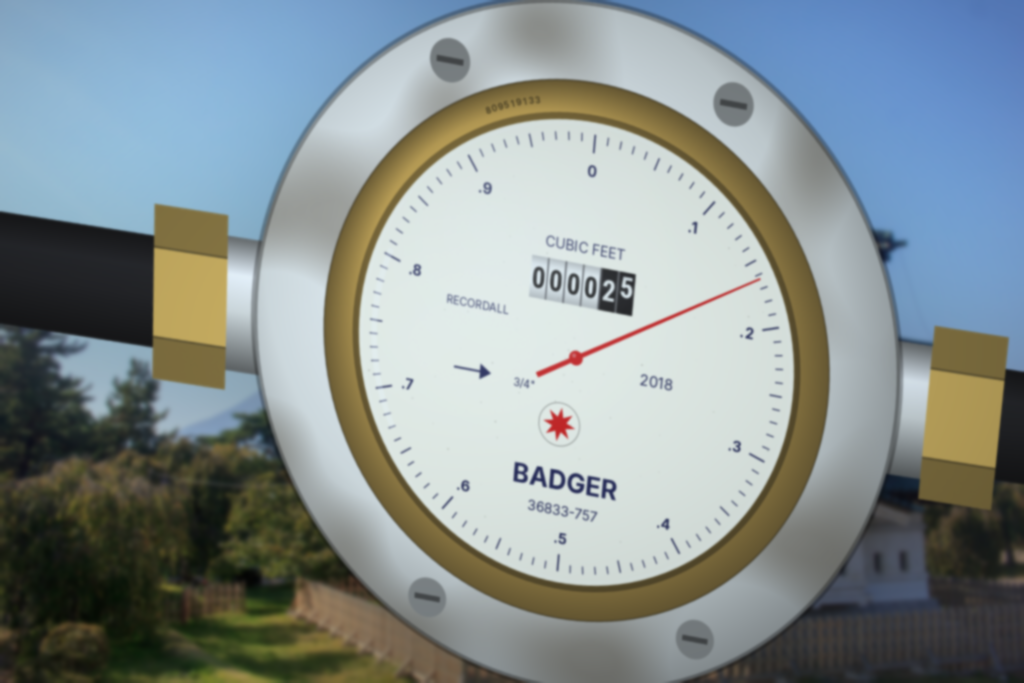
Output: ft³ 25.16
